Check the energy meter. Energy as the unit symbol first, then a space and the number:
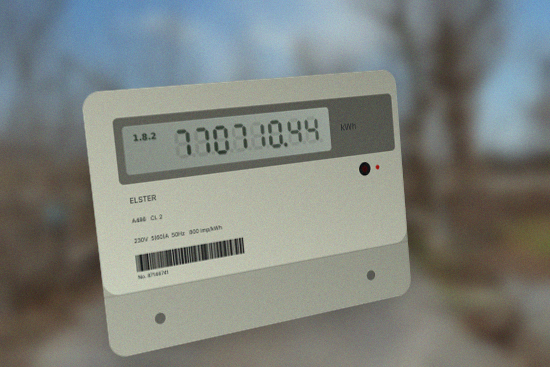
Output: kWh 770710.44
